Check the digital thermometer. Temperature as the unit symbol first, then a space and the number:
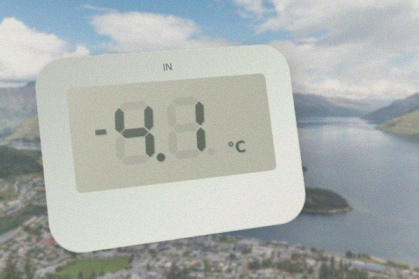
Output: °C -4.1
